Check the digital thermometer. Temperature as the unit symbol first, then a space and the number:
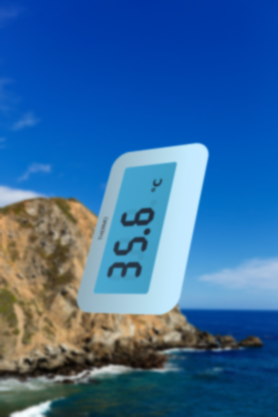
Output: °C 35.6
